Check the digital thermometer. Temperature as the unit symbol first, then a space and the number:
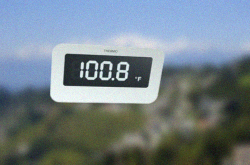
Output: °F 100.8
